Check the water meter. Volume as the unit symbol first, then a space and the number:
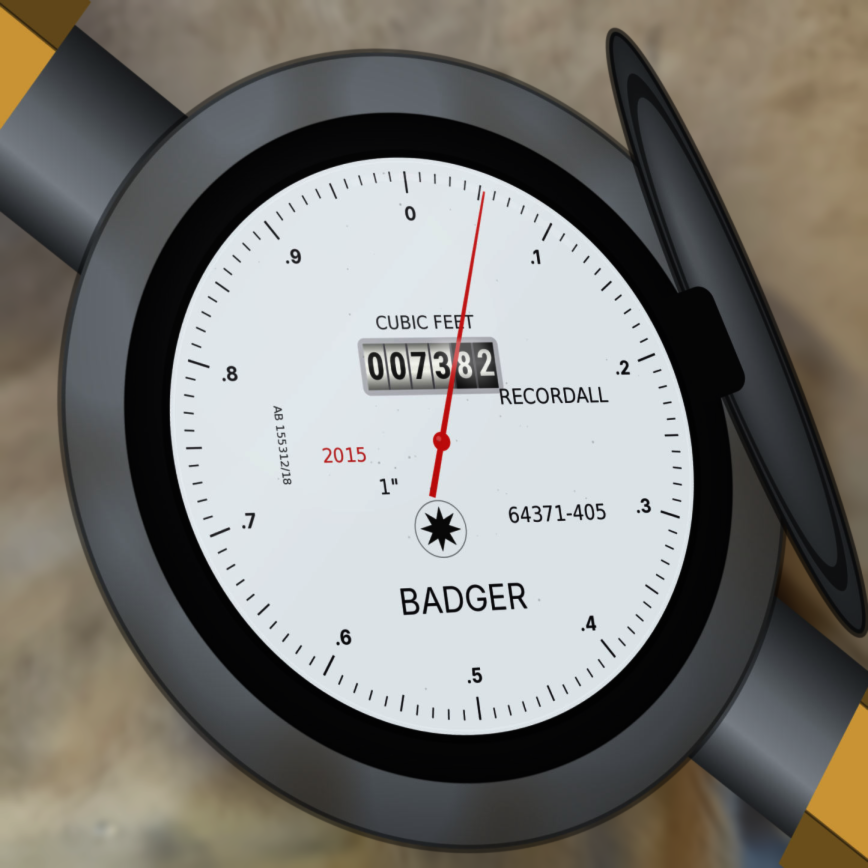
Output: ft³ 7382.05
